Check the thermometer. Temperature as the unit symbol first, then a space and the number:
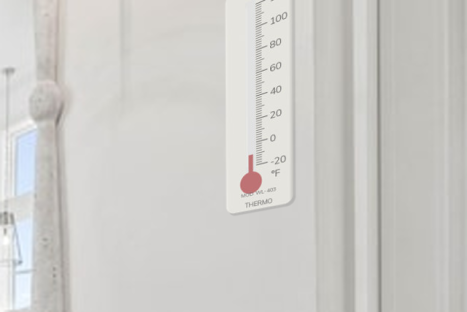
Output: °F -10
